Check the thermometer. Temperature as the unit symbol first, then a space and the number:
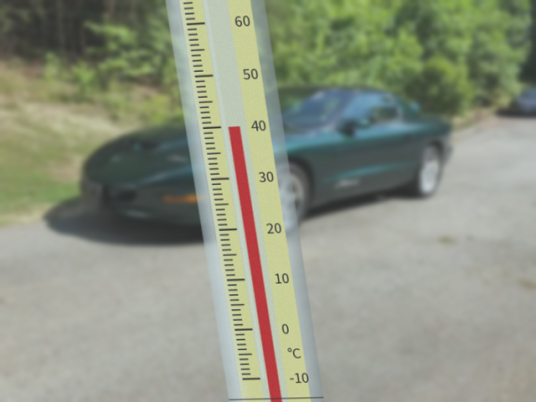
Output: °C 40
